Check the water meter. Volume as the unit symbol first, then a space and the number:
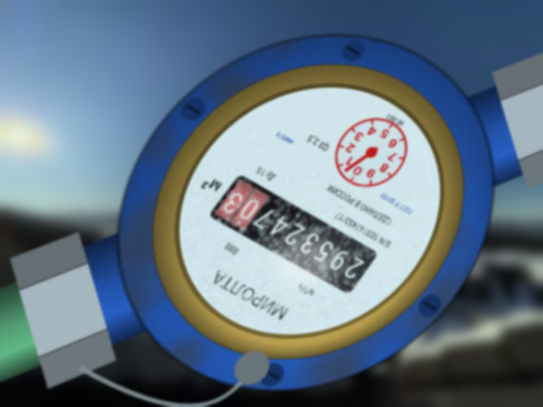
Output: m³ 2953247.030
